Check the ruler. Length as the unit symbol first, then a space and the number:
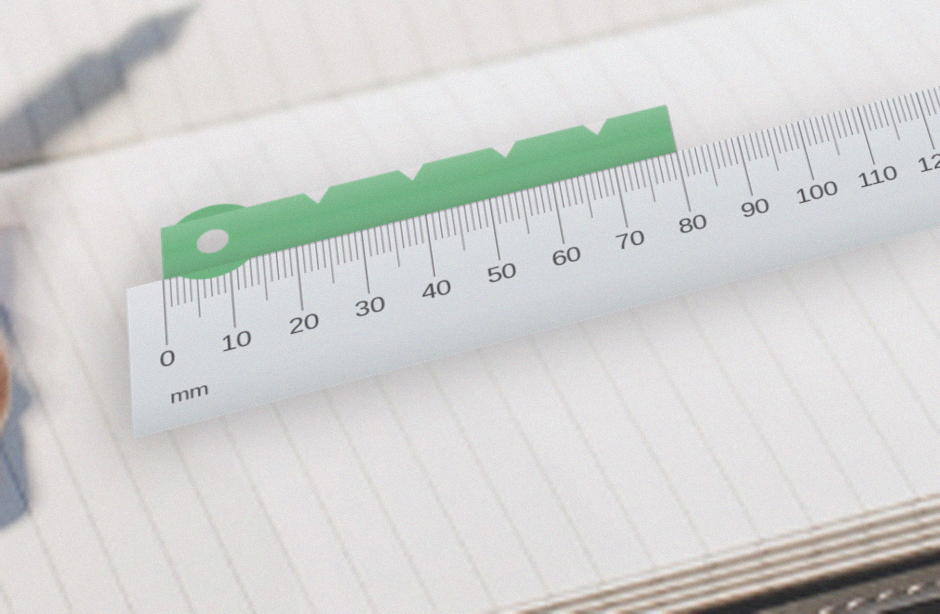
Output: mm 80
